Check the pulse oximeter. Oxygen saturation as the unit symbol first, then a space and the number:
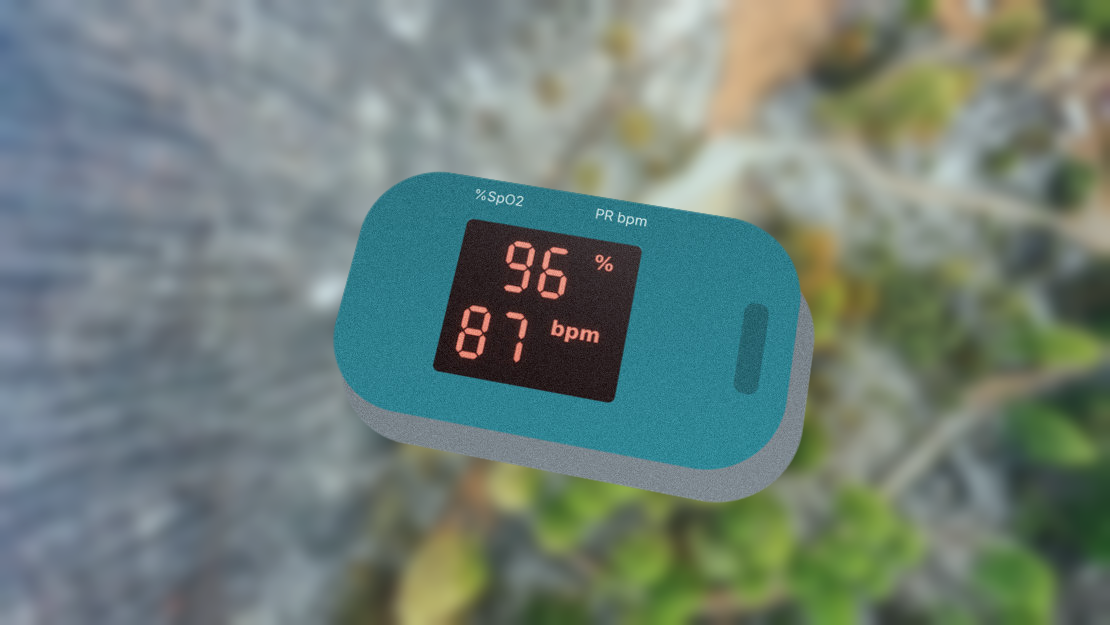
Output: % 96
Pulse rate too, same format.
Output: bpm 87
